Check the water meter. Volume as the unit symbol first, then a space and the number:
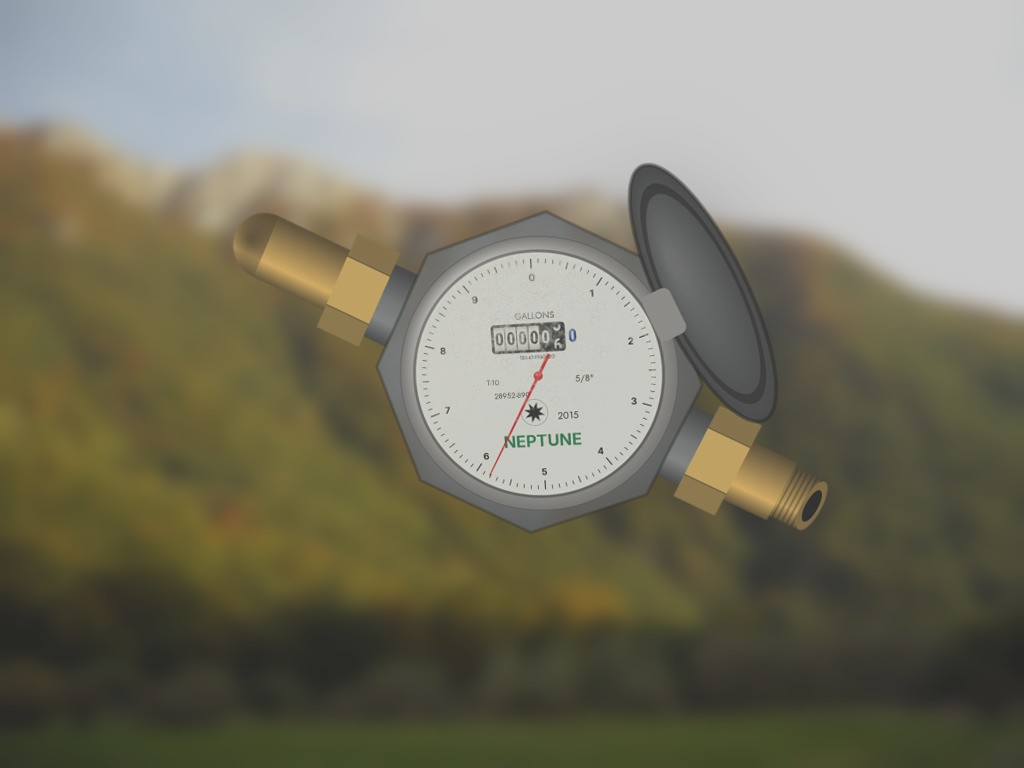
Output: gal 55.8
